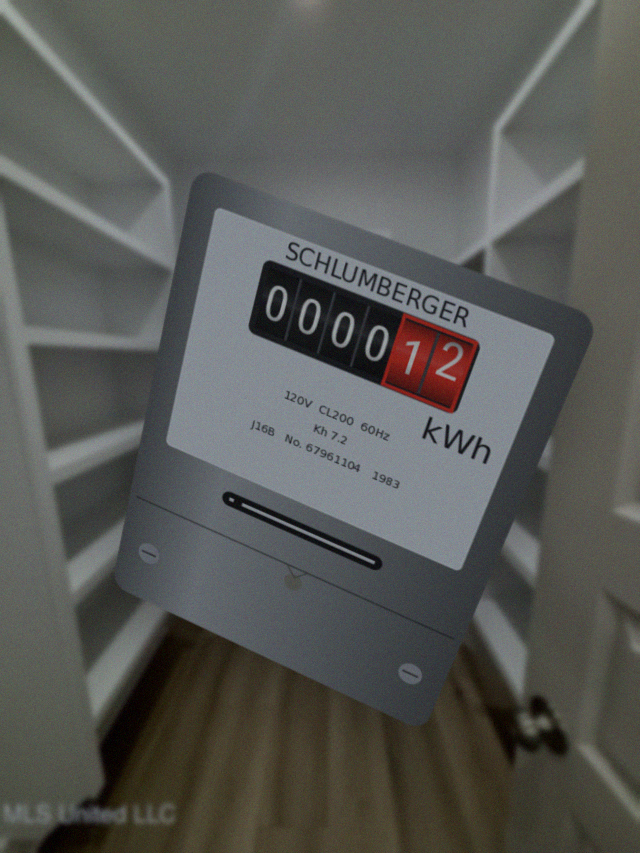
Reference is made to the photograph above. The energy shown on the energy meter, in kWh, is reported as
0.12 kWh
